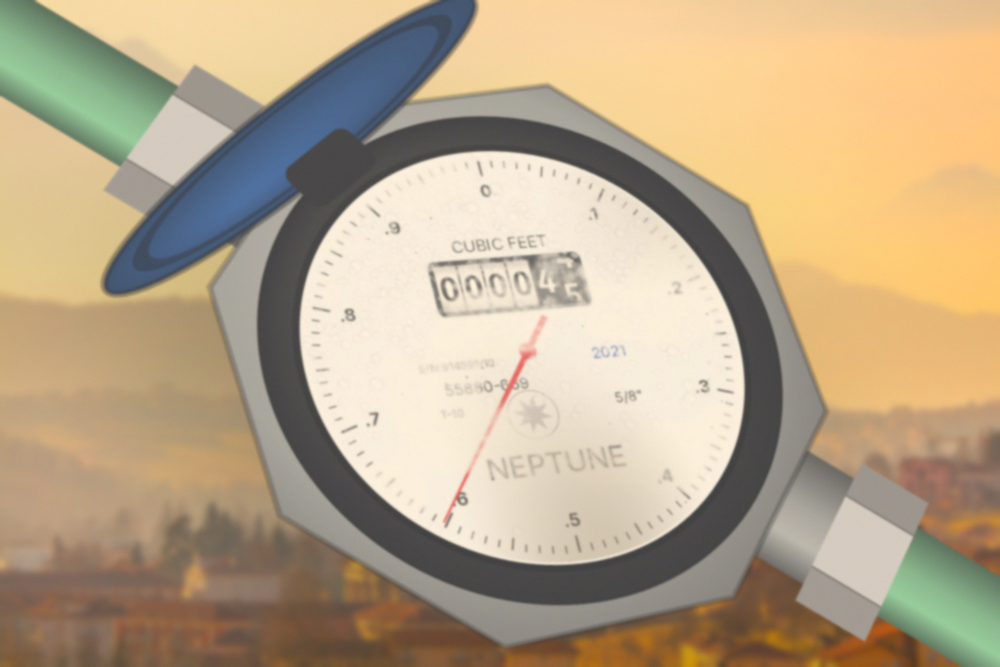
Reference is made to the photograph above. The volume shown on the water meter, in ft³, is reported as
44.60 ft³
